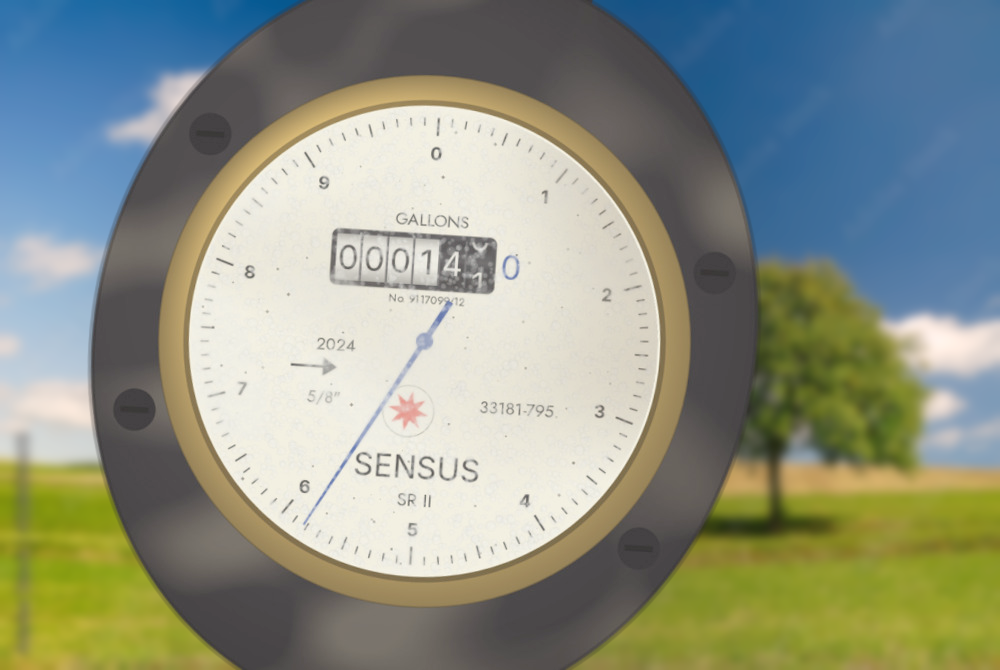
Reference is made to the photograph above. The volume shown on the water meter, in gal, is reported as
1405.8 gal
